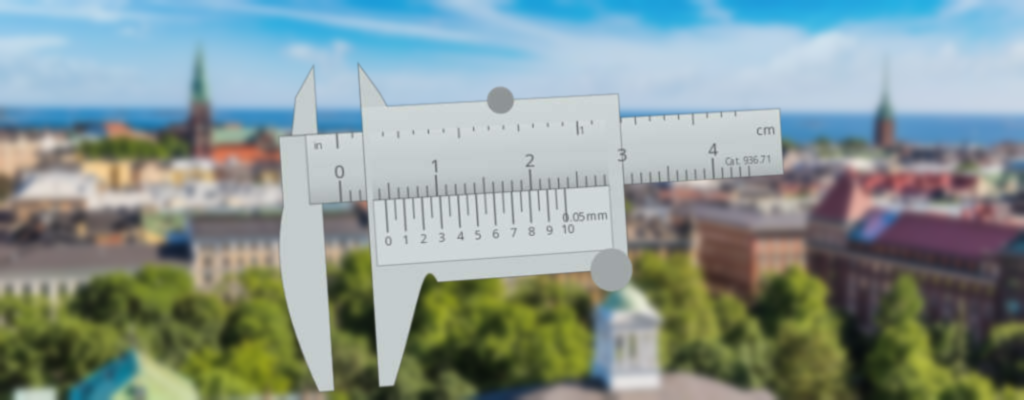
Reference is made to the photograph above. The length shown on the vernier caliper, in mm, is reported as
4.6 mm
